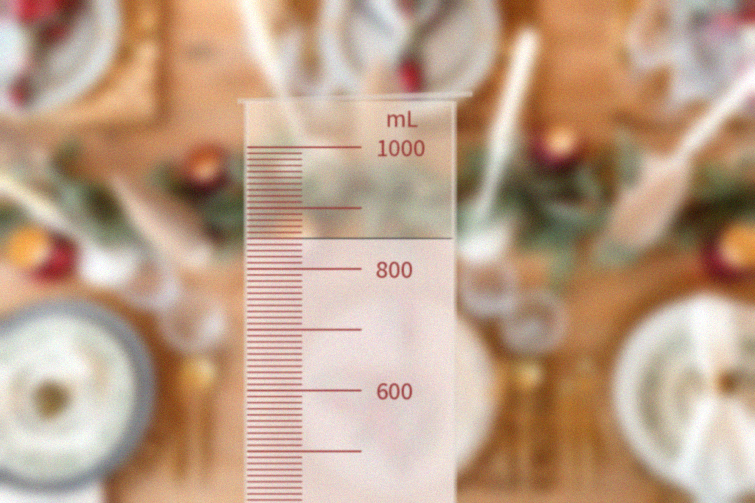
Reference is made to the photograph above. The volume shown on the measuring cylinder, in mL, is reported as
850 mL
